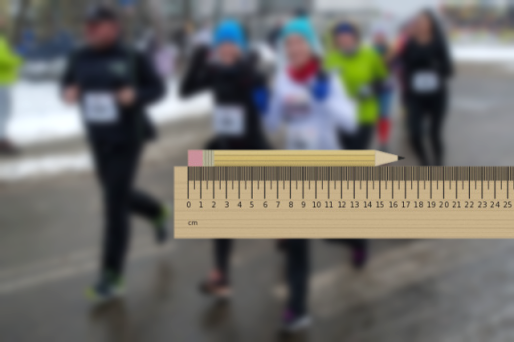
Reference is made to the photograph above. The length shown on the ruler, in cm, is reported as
17 cm
